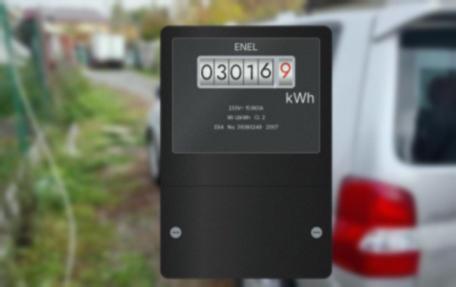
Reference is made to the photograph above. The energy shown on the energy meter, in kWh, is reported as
3016.9 kWh
